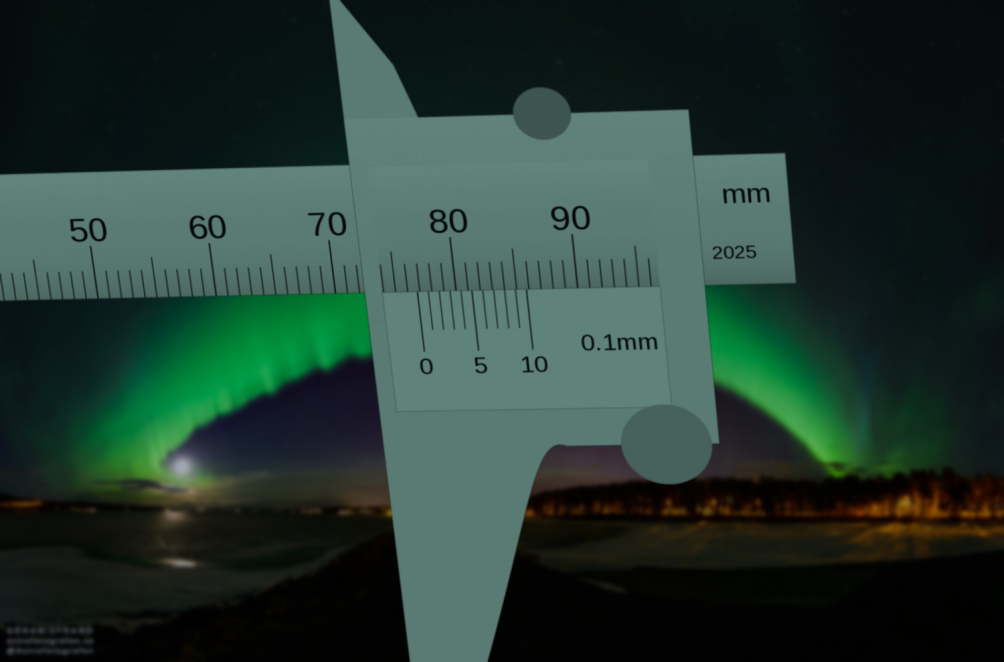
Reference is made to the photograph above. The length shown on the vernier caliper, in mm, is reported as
76.8 mm
